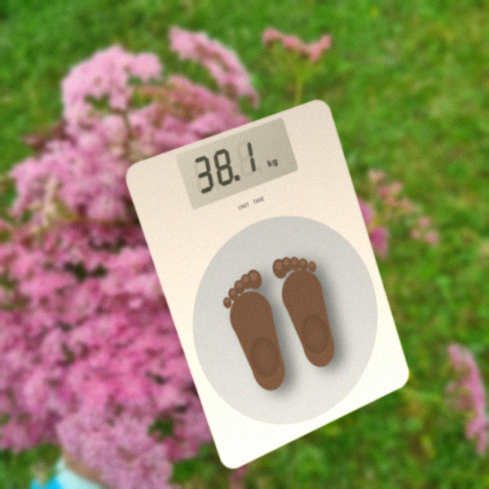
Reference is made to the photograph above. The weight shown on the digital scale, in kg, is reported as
38.1 kg
